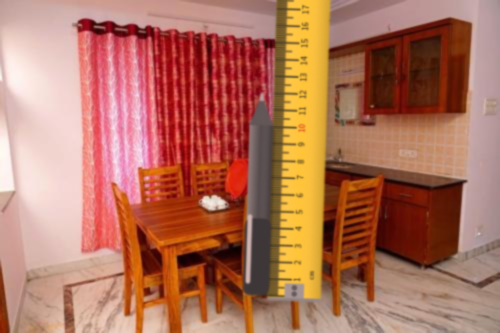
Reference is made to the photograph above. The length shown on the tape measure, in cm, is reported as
12 cm
